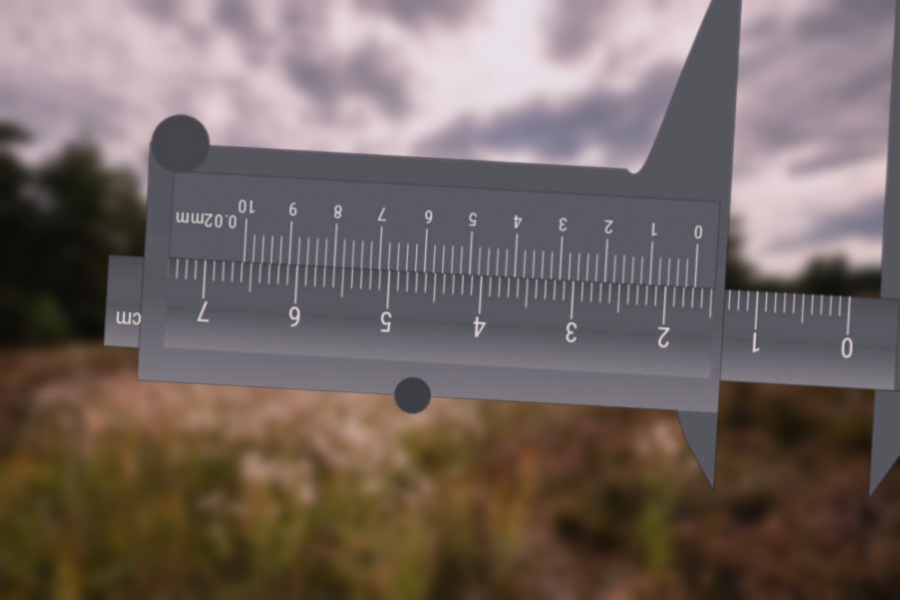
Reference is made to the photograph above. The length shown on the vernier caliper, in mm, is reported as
16.8 mm
